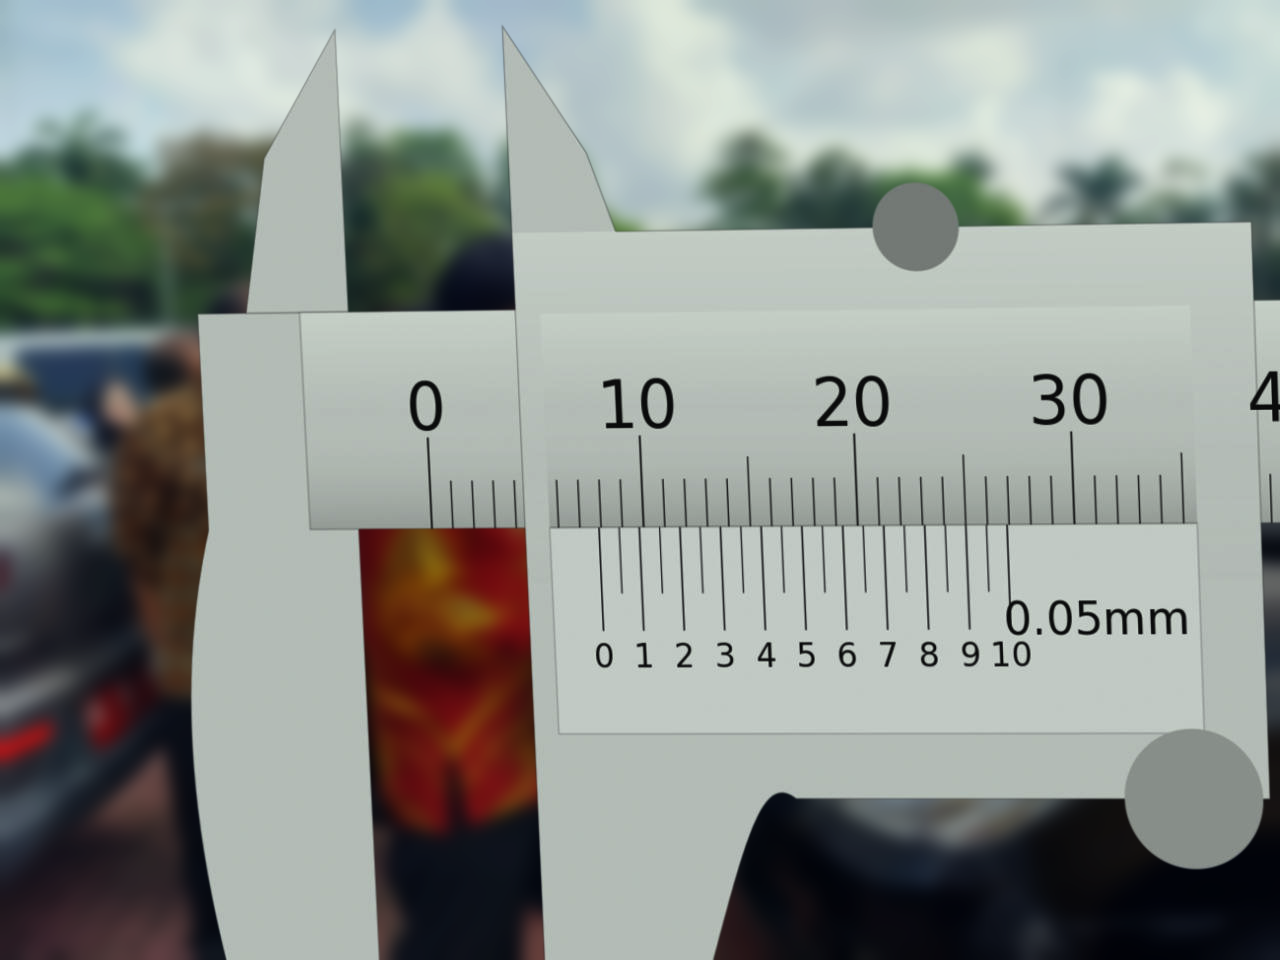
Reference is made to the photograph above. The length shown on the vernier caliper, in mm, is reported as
7.9 mm
